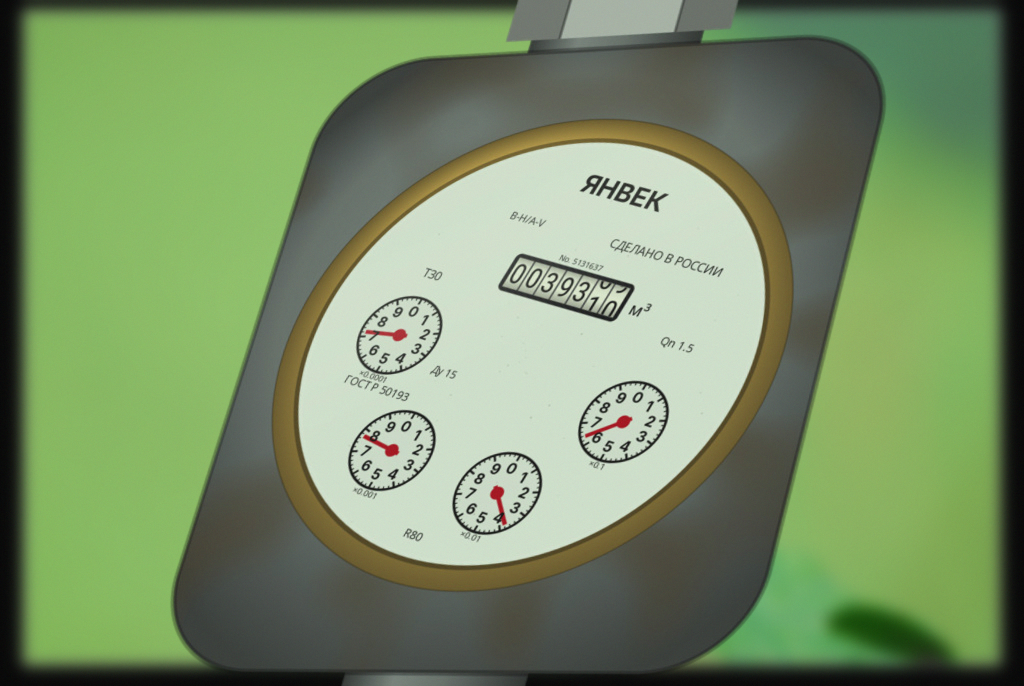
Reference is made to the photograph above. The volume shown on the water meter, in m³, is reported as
39309.6377 m³
